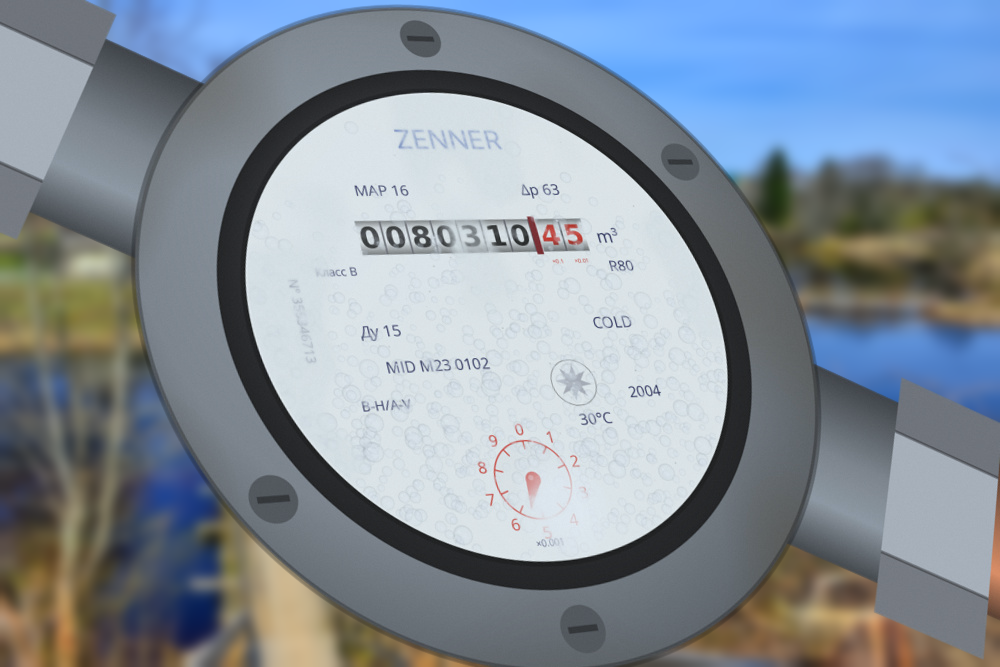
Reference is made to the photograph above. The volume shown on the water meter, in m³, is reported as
80310.455 m³
